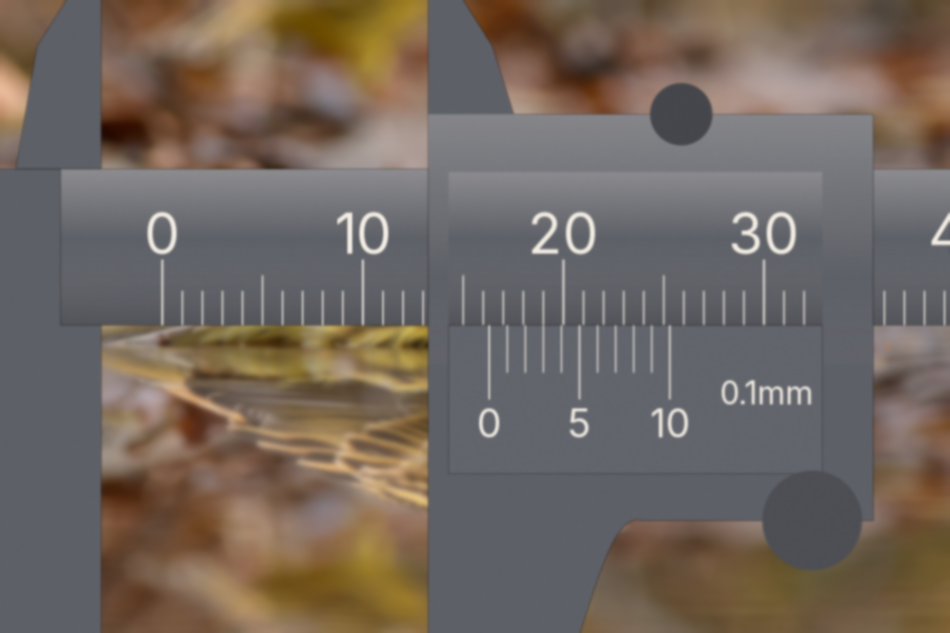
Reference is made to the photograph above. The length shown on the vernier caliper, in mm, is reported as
16.3 mm
